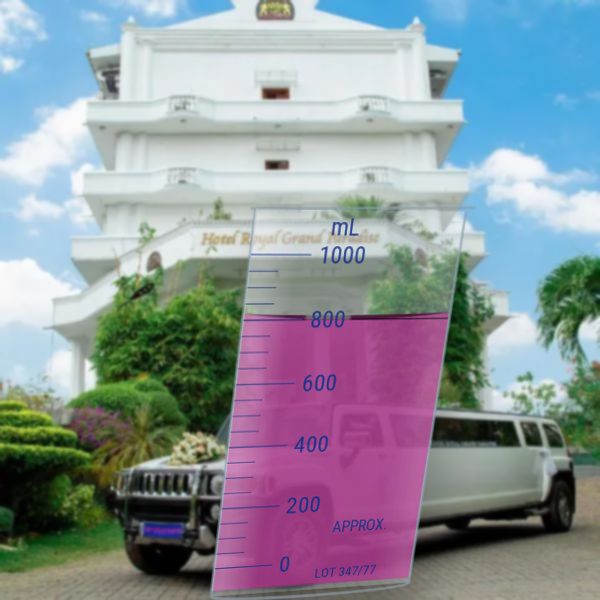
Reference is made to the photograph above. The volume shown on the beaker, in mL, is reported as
800 mL
